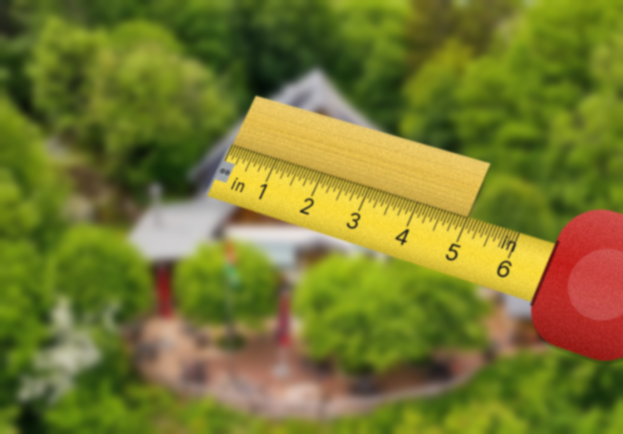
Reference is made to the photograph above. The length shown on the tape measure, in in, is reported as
5 in
